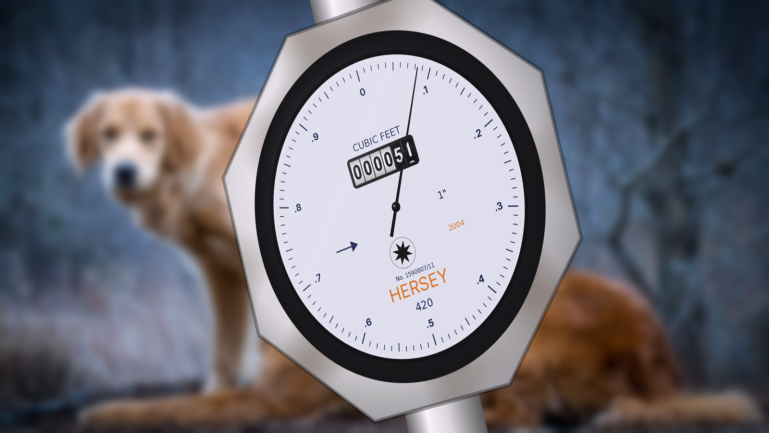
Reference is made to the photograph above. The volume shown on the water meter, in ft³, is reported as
51.08 ft³
